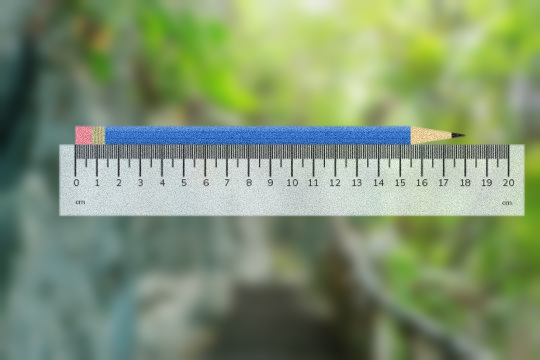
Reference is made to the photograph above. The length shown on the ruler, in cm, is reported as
18 cm
